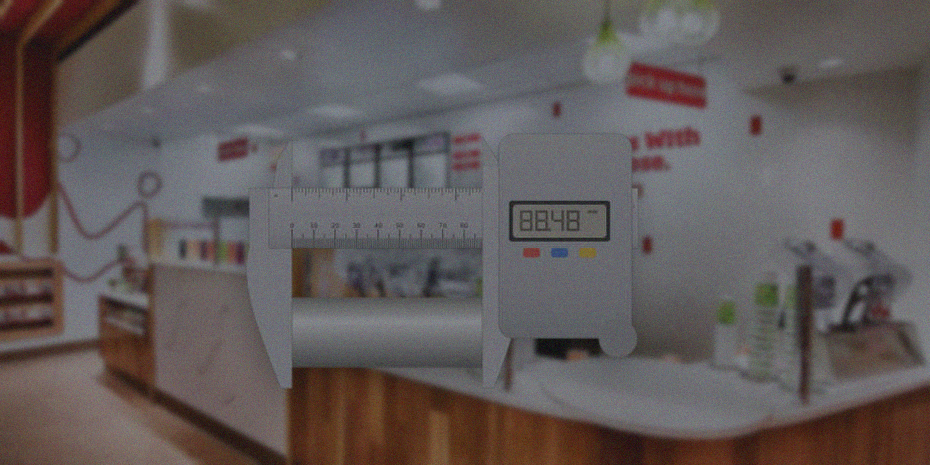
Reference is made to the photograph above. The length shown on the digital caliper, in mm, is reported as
88.48 mm
